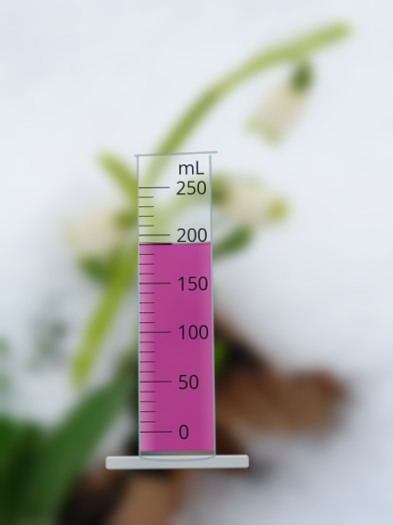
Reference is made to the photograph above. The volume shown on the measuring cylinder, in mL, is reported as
190 mL
